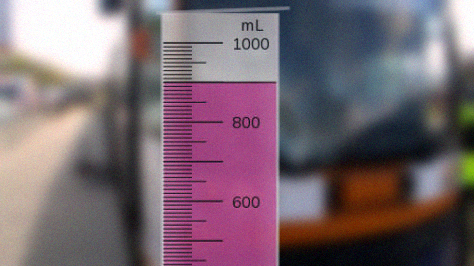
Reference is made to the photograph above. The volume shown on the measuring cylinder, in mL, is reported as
900 mL
